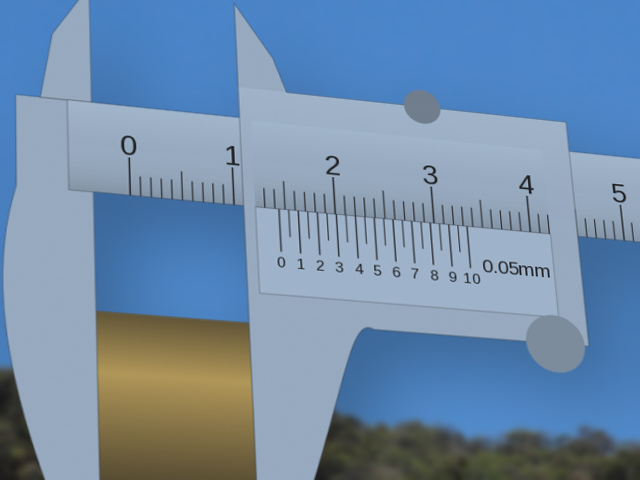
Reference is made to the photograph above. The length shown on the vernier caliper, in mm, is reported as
14.4 mm
